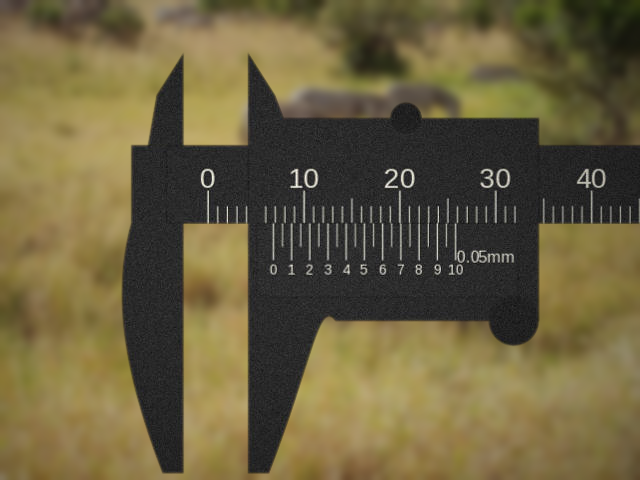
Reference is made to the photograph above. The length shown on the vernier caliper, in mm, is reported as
6.8 mm
